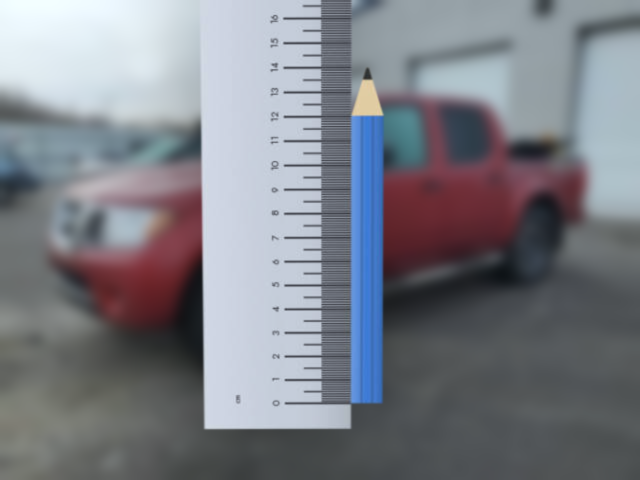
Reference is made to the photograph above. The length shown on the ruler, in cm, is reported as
14 cm
